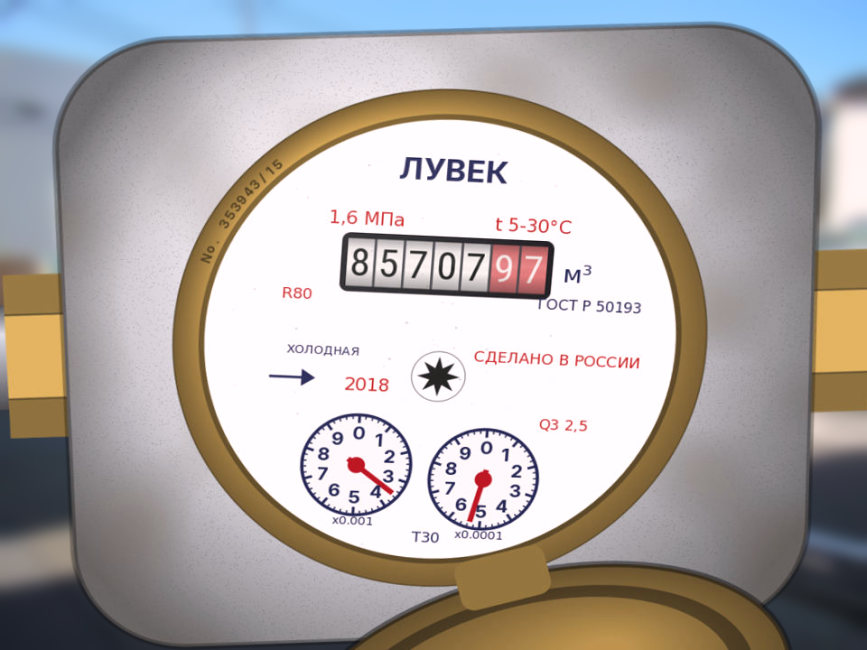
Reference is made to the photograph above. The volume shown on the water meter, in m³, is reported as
85707.9735 m³
